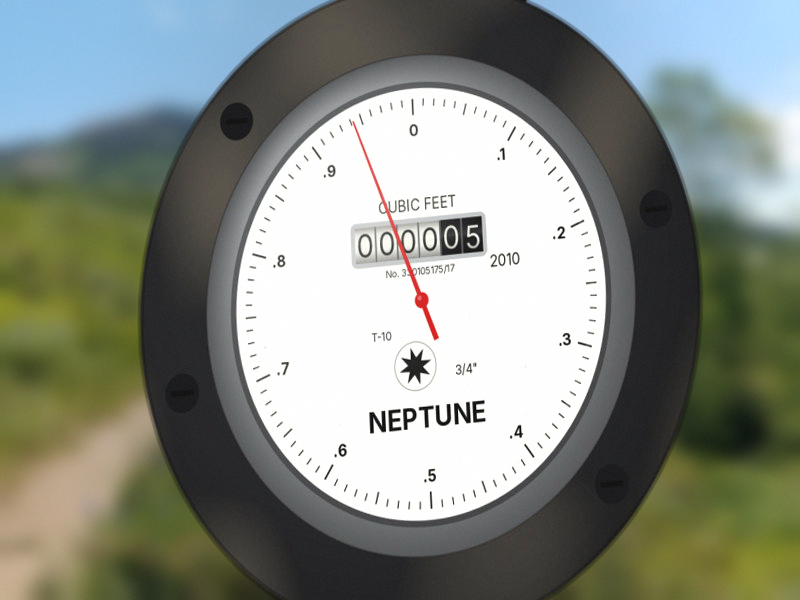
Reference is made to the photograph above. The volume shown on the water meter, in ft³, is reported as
4.94 ft³
